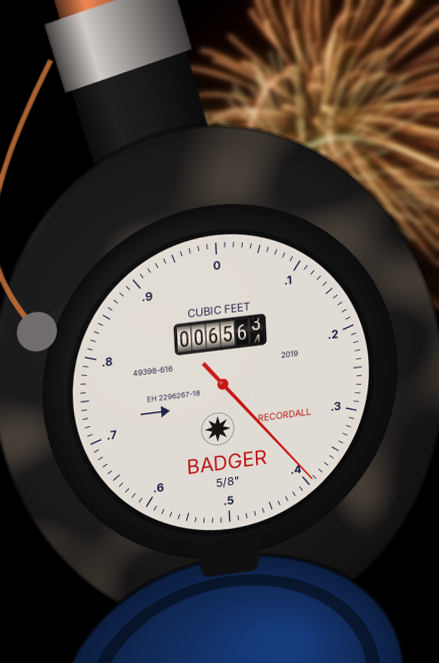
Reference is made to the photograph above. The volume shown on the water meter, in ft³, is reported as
6563.39 ft³
